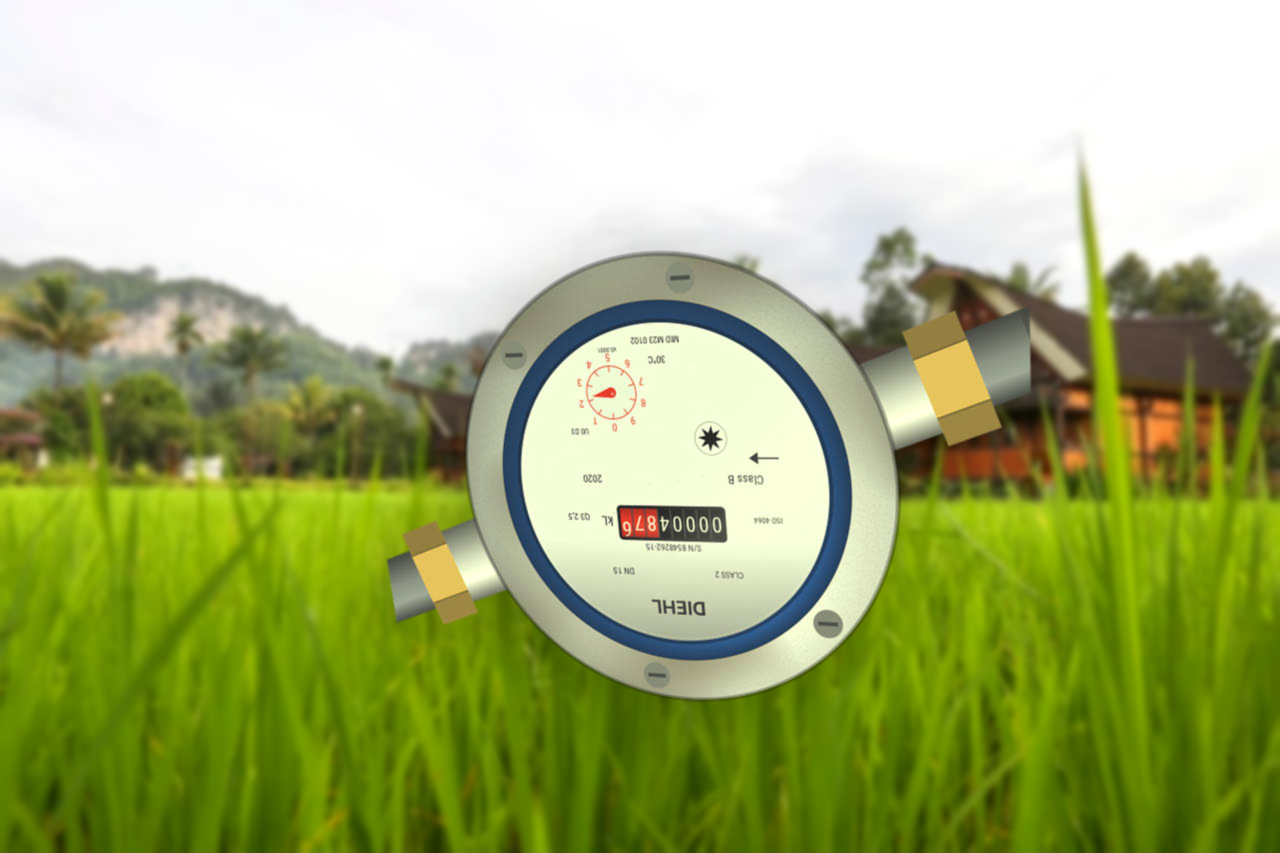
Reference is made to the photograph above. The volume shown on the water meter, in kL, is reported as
4.8762 kL
